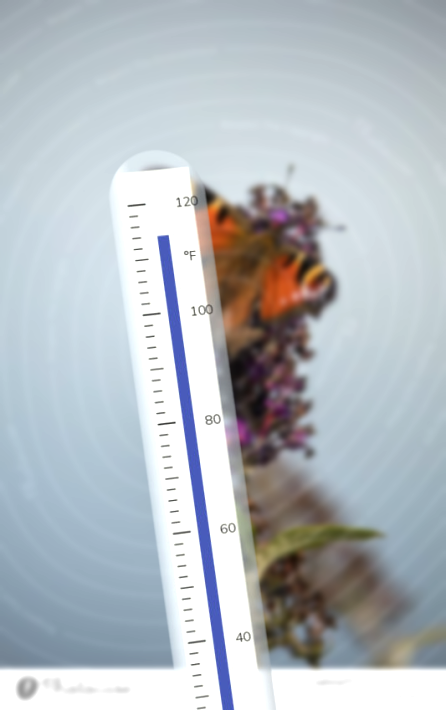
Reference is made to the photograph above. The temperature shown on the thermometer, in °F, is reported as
114 °F
